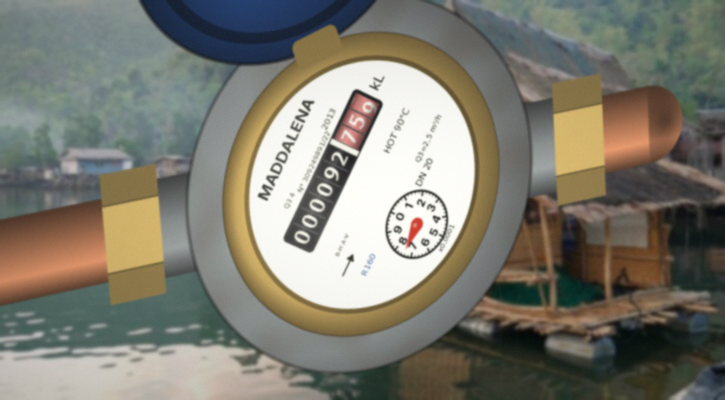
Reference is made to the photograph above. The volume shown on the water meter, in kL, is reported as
92.7587 kL
